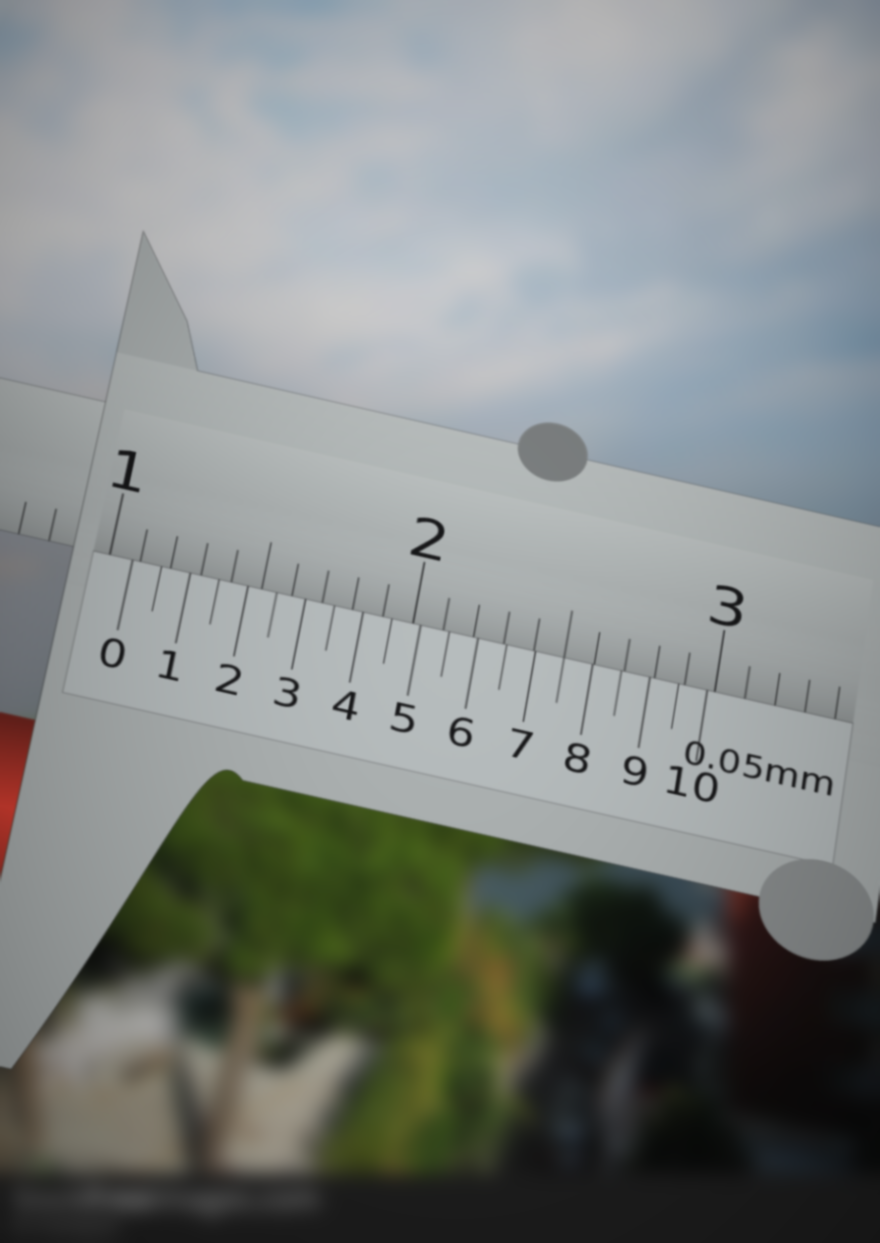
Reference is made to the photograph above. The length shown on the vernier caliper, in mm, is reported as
10.75 mm
